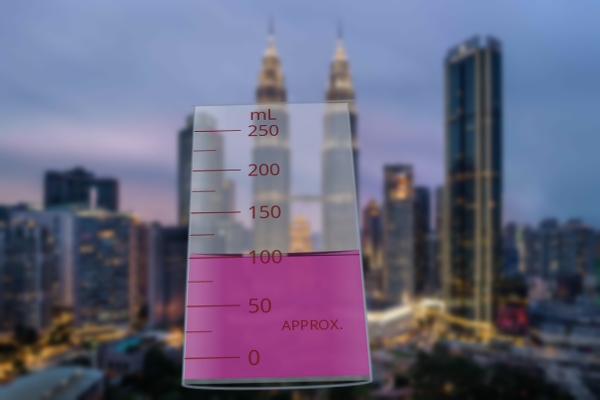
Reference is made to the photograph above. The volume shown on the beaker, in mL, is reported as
100 mL
